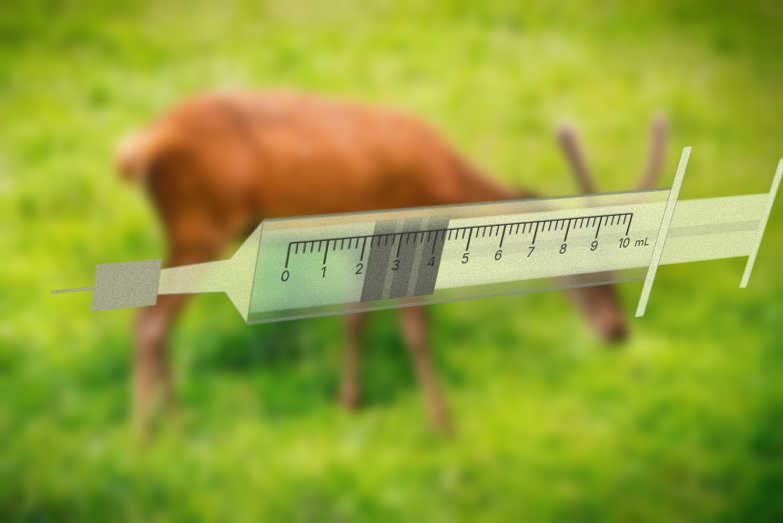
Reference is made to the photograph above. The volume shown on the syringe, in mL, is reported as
2.2 mL
